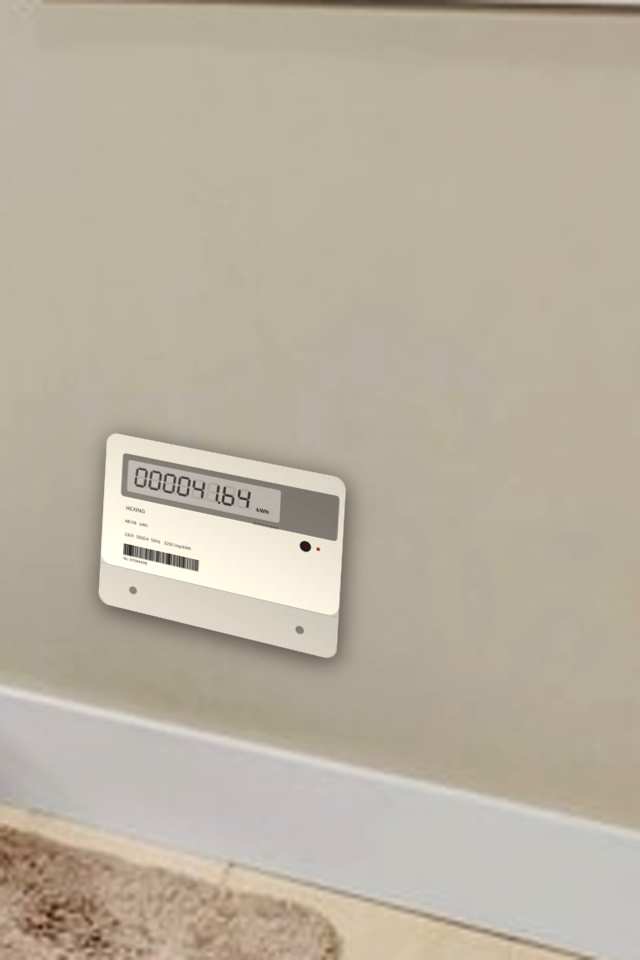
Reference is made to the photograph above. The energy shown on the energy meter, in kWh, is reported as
41.64 kWh
